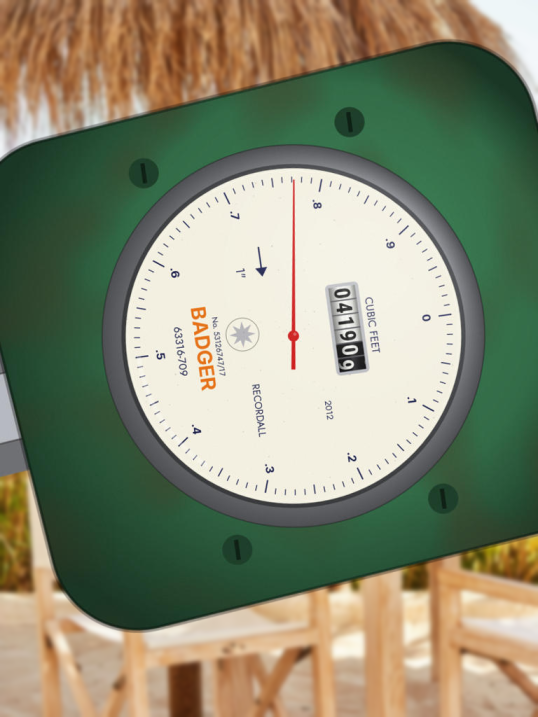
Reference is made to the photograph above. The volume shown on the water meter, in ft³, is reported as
41908.77 ft³
